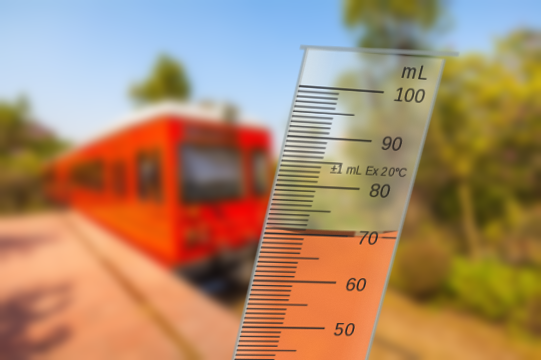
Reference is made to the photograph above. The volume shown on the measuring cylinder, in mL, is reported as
70 mL
